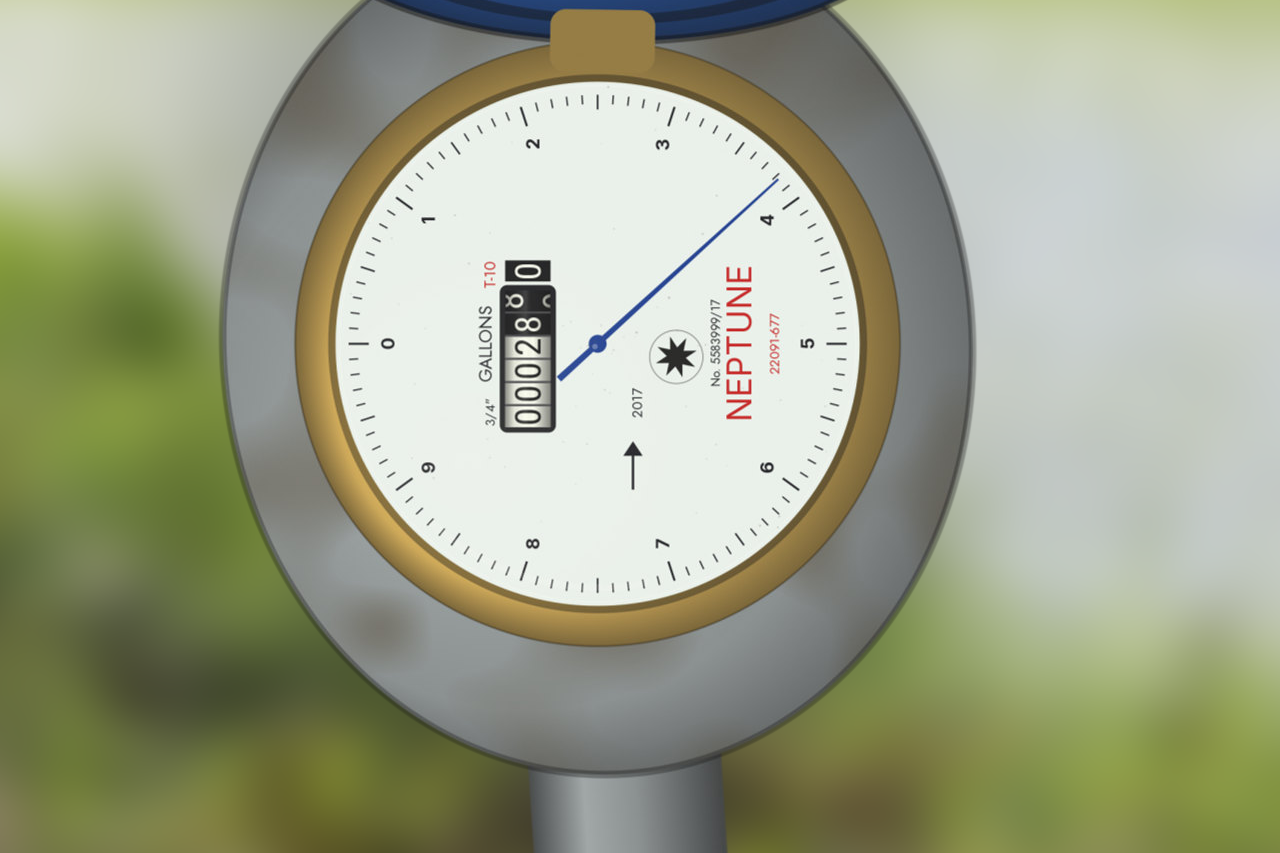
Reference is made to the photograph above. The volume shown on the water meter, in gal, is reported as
2883.8 gal
